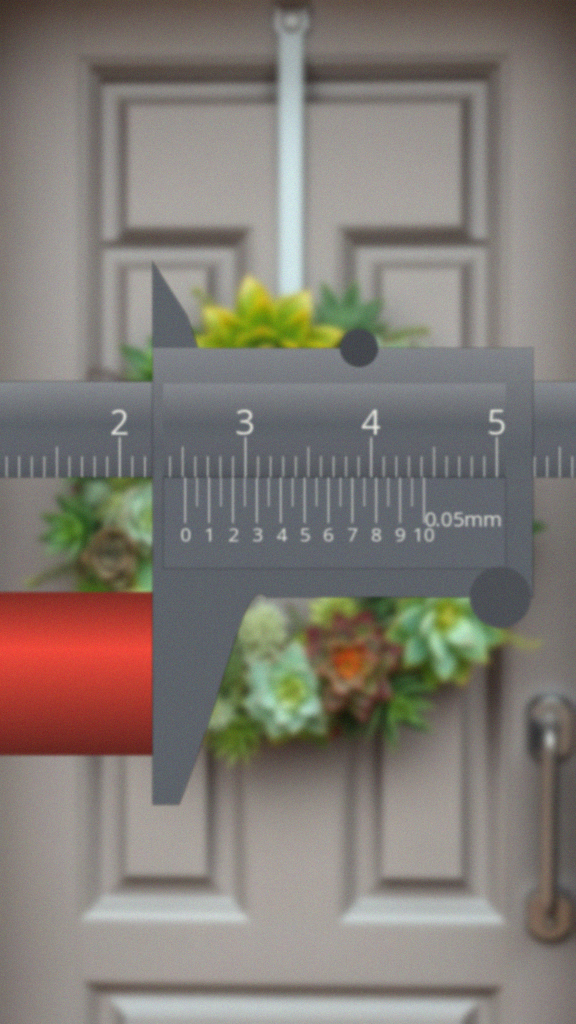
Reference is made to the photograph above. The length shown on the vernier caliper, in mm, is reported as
25.2 mm
